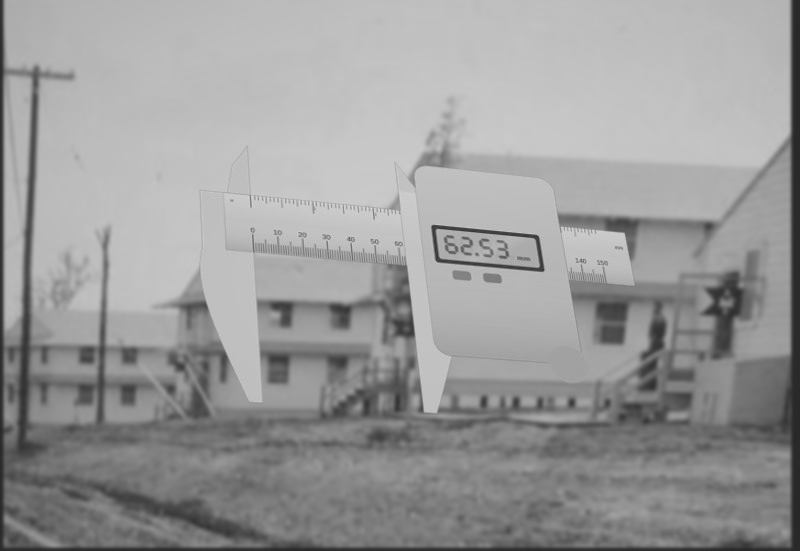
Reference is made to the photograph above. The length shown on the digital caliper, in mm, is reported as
62.53 mm
